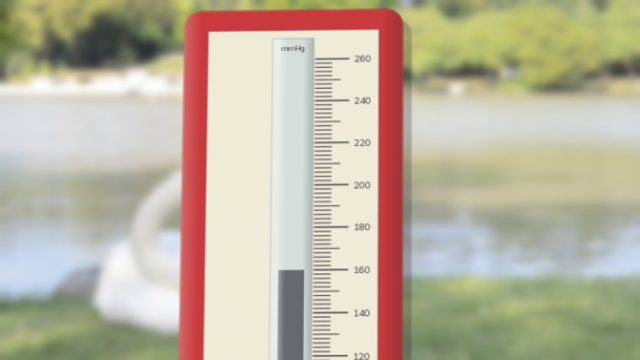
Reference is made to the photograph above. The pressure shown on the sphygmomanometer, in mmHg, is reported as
160 mmHg
